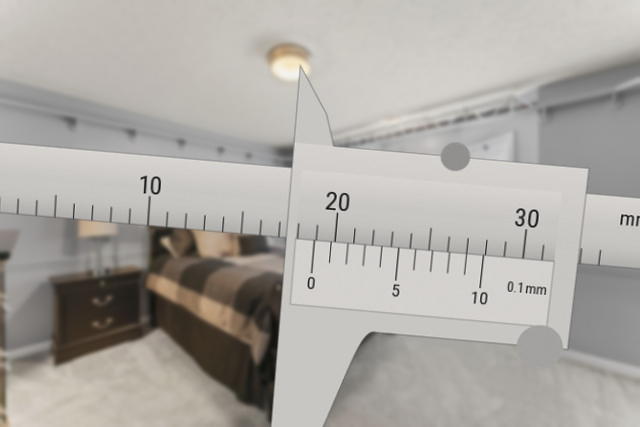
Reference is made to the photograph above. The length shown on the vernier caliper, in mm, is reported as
18.9 mm
